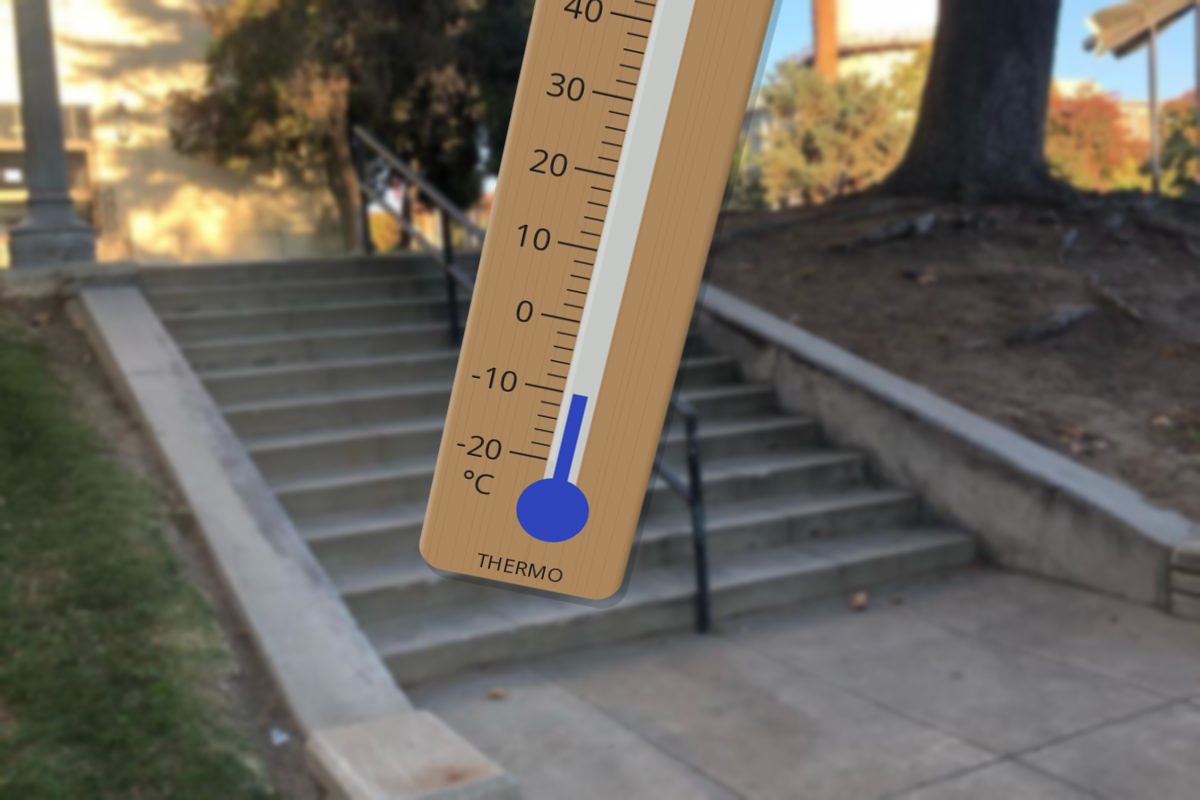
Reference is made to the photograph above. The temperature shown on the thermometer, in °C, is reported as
-10 °C
